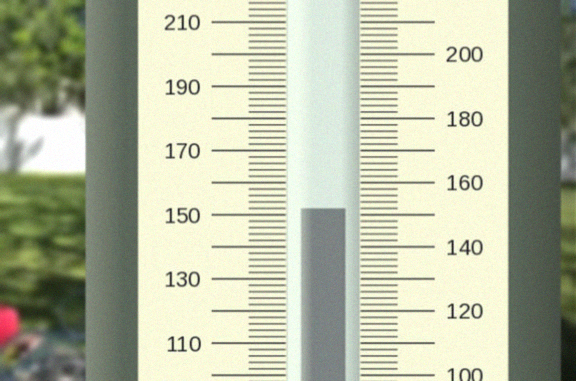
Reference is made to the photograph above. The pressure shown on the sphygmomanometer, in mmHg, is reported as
152 mmHg
